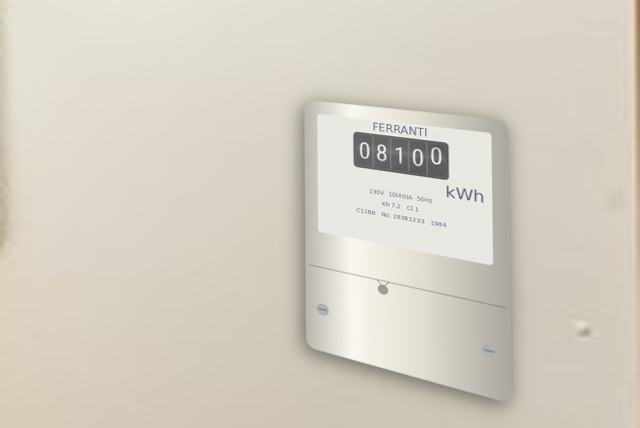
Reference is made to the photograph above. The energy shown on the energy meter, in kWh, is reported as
8100 kWh
